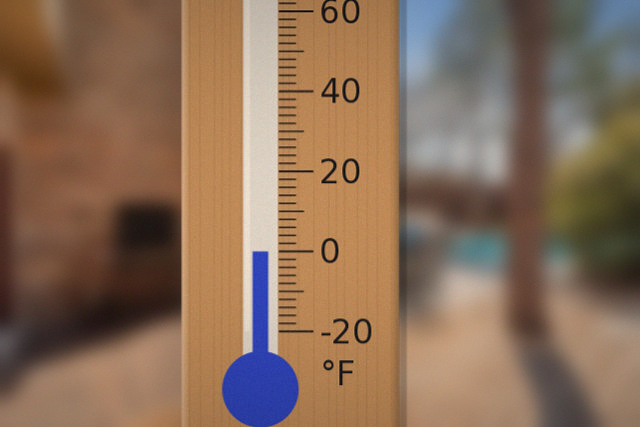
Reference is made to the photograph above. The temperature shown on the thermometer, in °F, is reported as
0 °F
